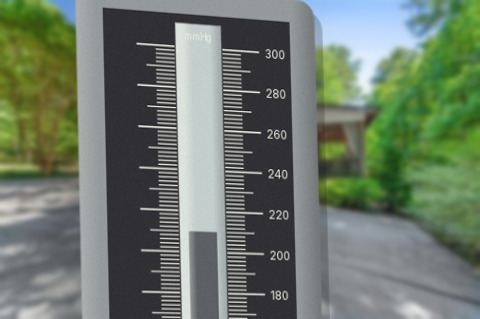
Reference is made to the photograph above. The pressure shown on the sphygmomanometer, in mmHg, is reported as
210 mmHg
